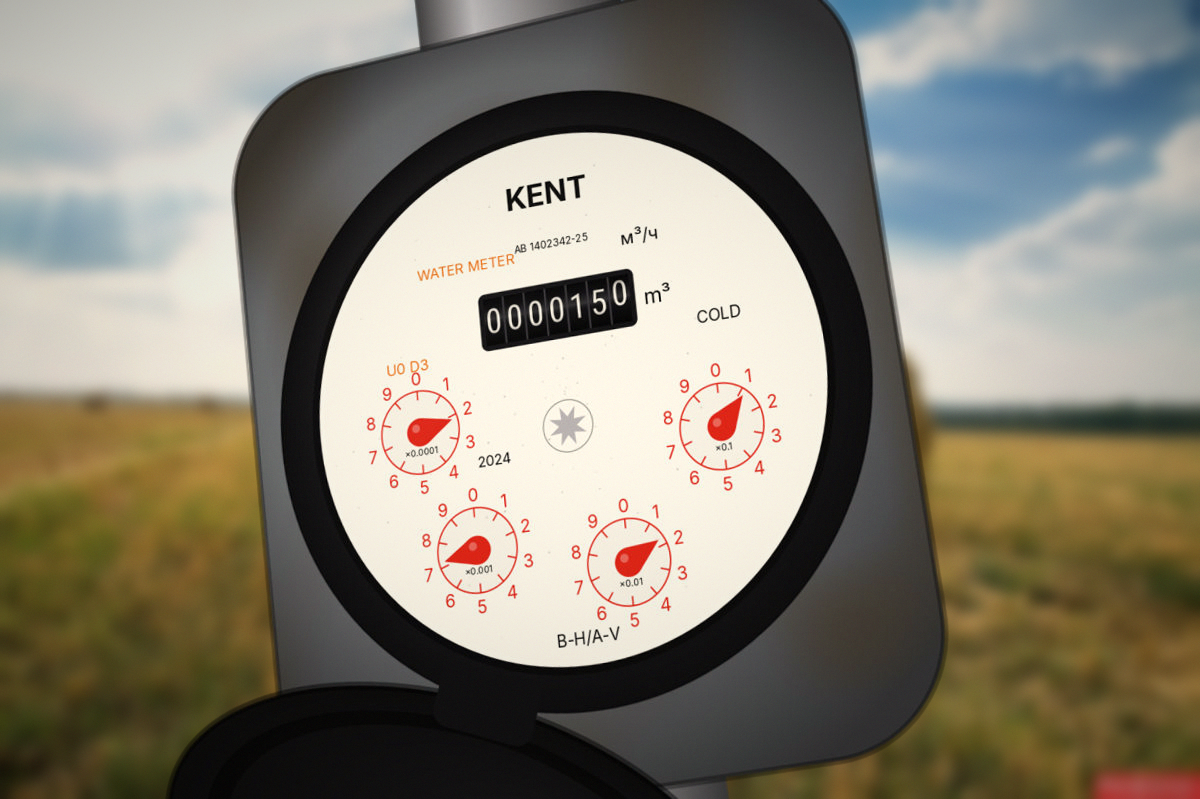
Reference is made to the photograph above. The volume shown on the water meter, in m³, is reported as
150.1172 m³
